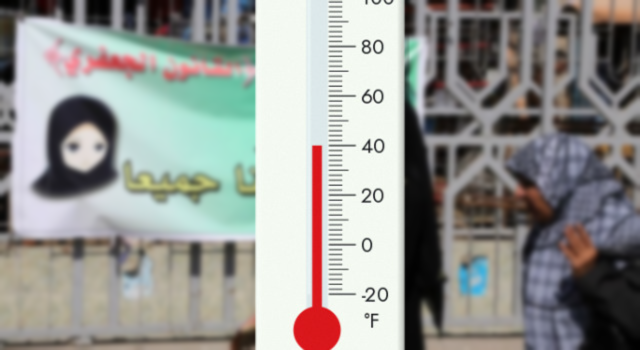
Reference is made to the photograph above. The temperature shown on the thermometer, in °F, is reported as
40 °F
